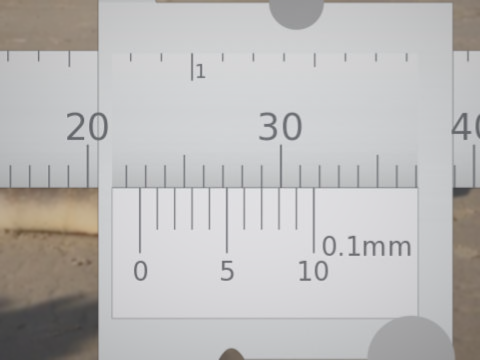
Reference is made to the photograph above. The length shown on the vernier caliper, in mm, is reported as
22.7 mm
